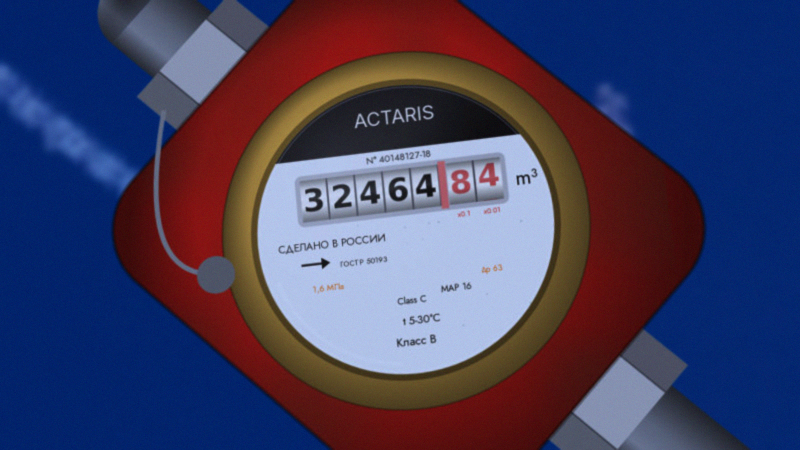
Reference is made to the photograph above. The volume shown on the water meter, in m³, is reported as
32464.84 m³
